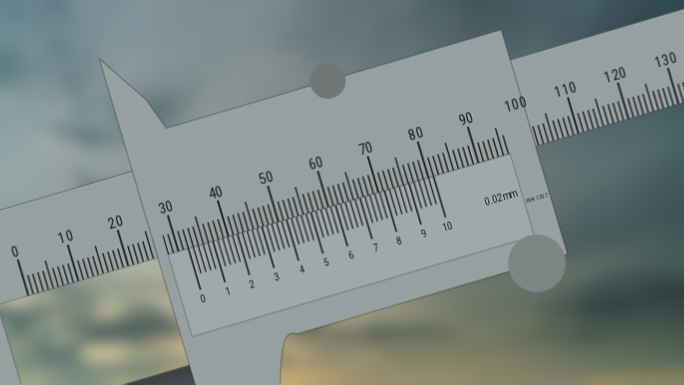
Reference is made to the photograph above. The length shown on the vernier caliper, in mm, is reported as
32.0 mm
